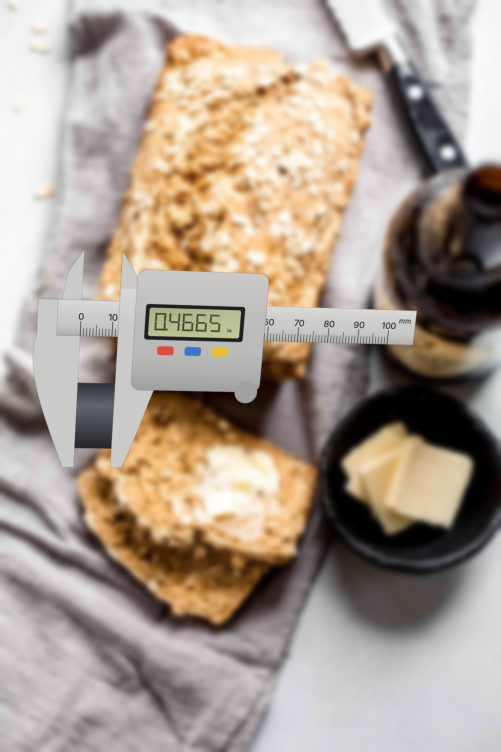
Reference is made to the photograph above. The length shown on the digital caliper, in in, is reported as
0.4665 in
